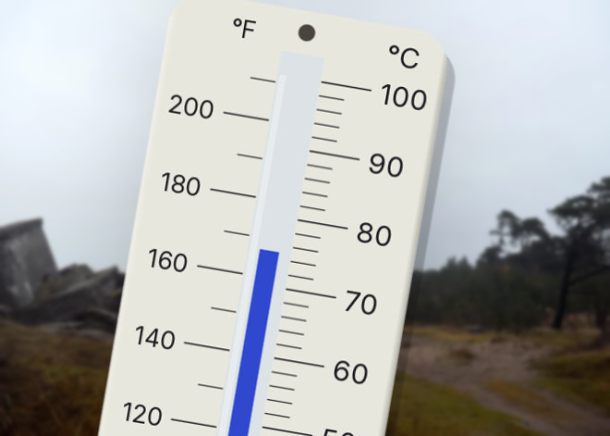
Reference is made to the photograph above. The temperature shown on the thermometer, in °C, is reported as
75 °C
